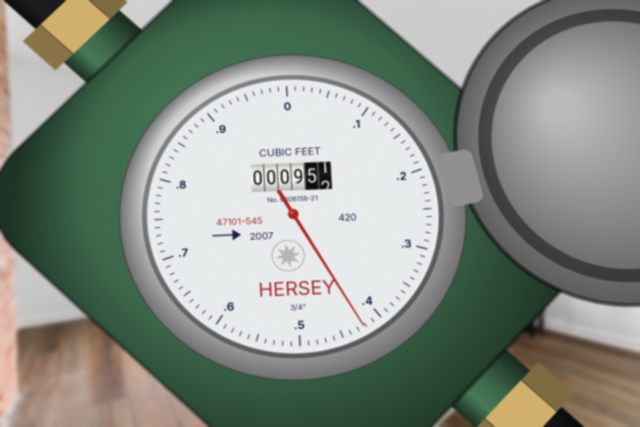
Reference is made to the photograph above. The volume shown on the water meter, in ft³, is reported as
951.42 ft³
